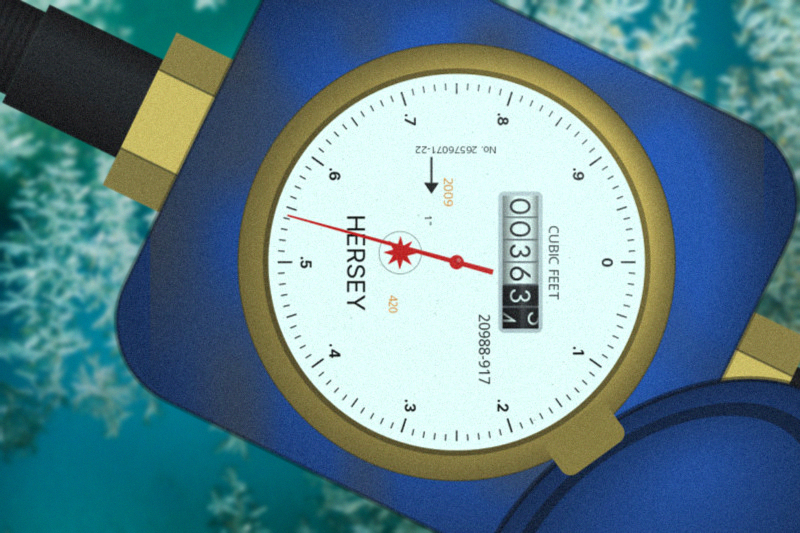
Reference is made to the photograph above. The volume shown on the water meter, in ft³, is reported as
3633.54 ft³
